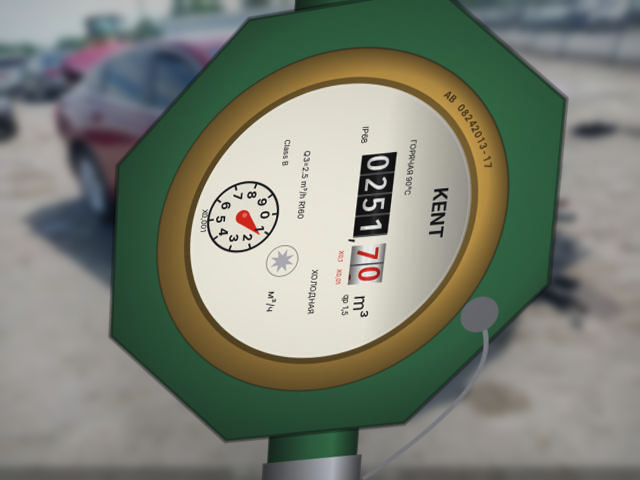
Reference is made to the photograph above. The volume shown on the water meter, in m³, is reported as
251.701 m³
